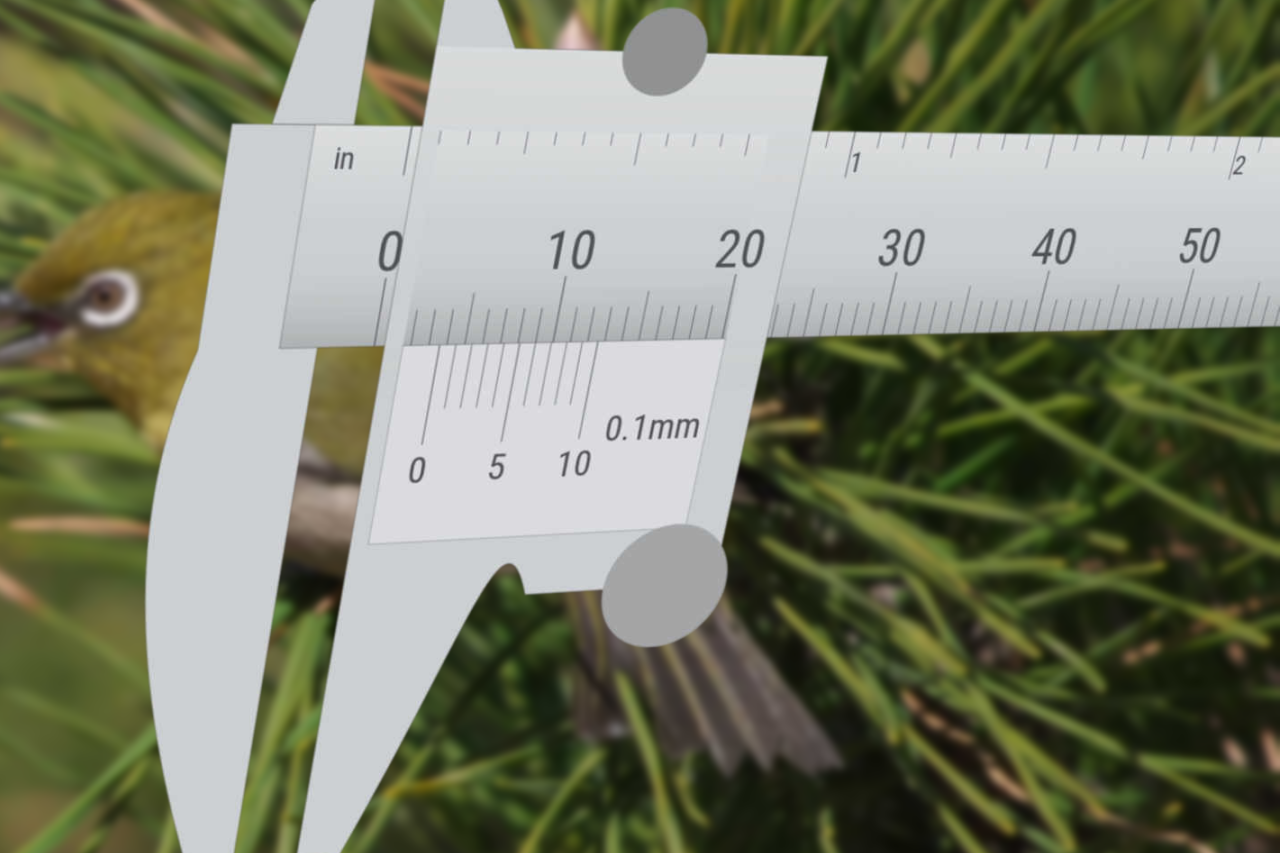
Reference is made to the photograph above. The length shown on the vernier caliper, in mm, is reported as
3.6 mm
